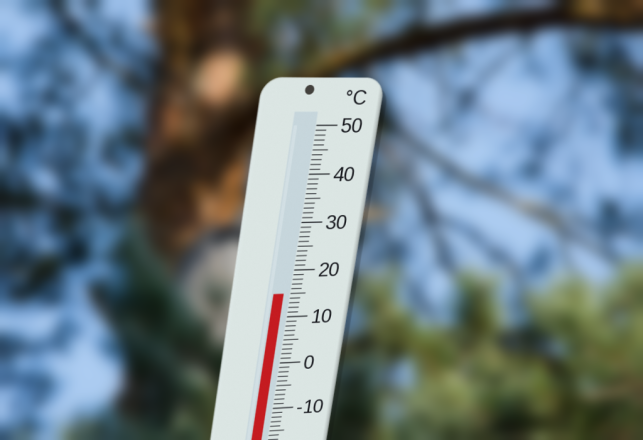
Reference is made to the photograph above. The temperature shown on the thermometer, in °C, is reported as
15 °C
